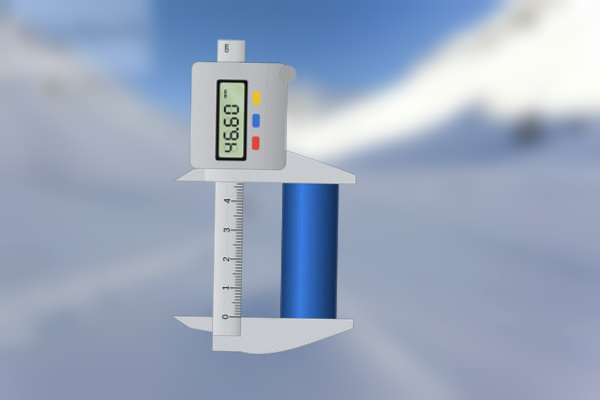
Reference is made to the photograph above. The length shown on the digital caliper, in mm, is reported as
46.60 mm
